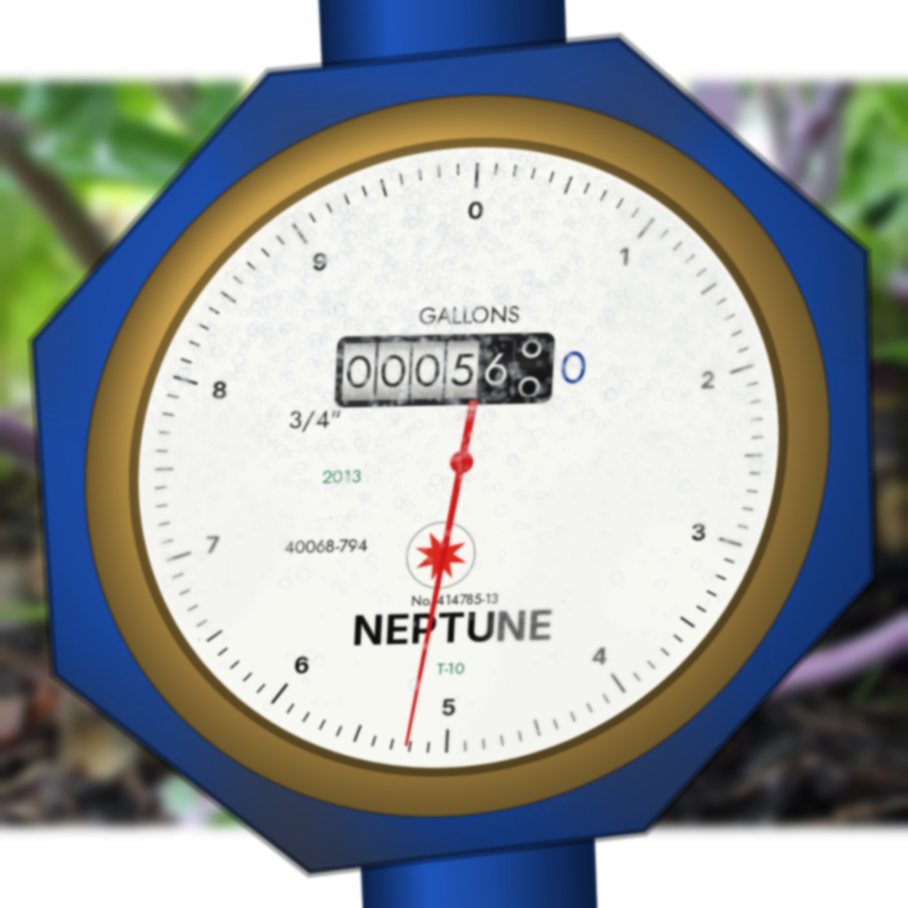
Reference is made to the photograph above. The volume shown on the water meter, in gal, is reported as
5685.2 gal
